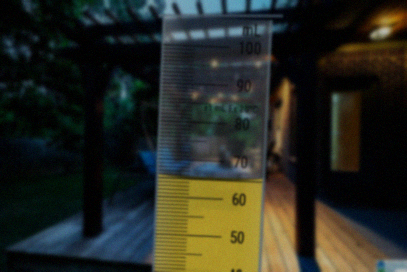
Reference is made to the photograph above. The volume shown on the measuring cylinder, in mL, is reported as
65 mL
